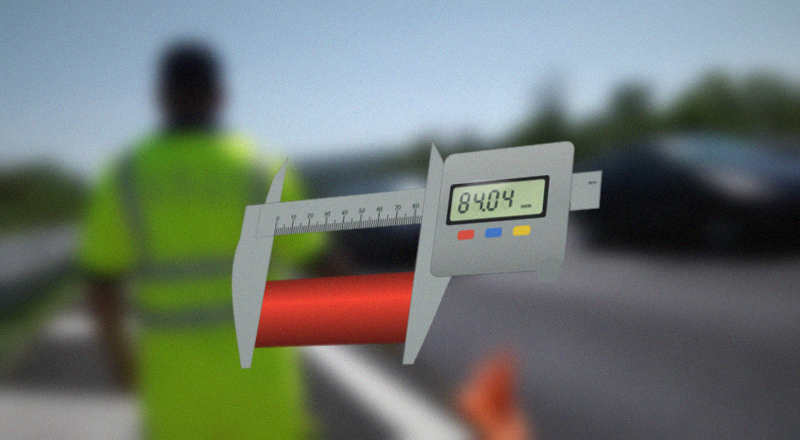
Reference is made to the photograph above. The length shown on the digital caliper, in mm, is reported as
84.04 mm
